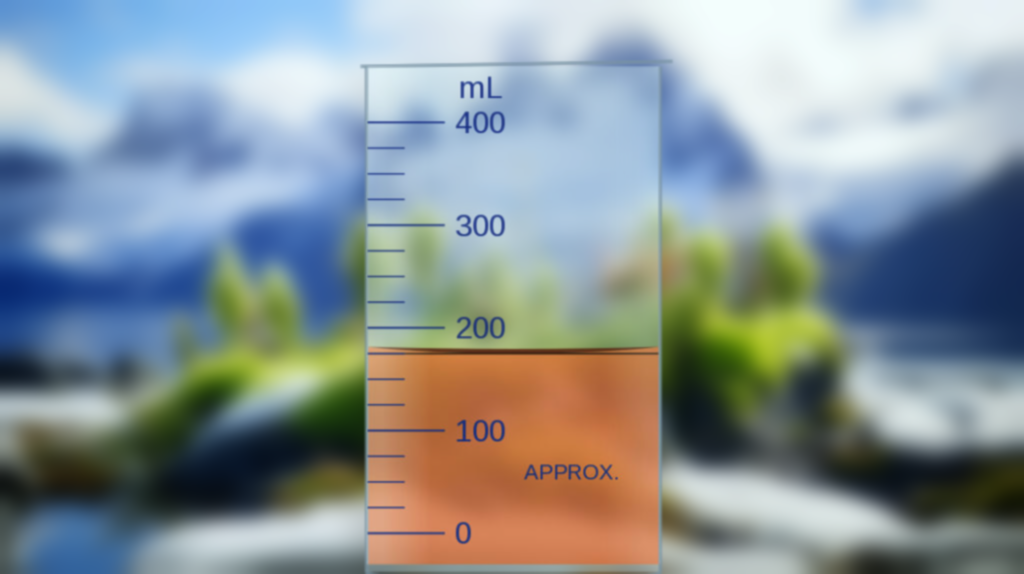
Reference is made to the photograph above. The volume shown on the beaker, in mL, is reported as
175 mL
